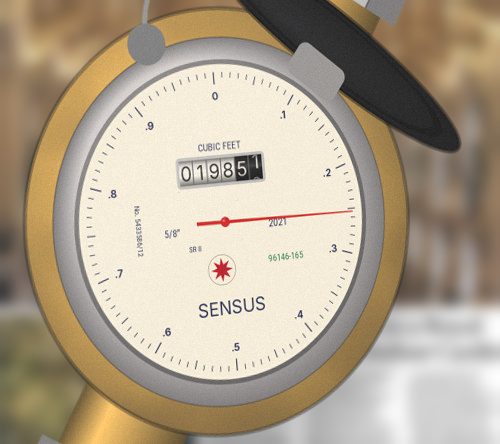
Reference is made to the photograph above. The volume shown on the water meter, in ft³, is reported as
19851.25 ft³
